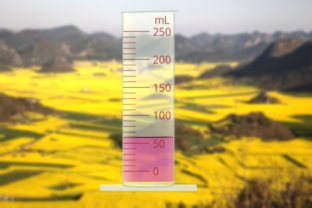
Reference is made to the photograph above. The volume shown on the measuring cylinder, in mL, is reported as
60 mL
